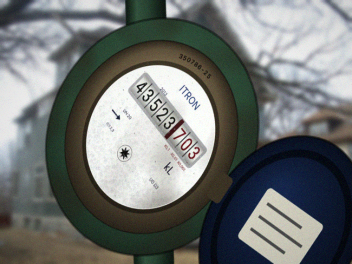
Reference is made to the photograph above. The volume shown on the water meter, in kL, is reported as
43523.703 kL
